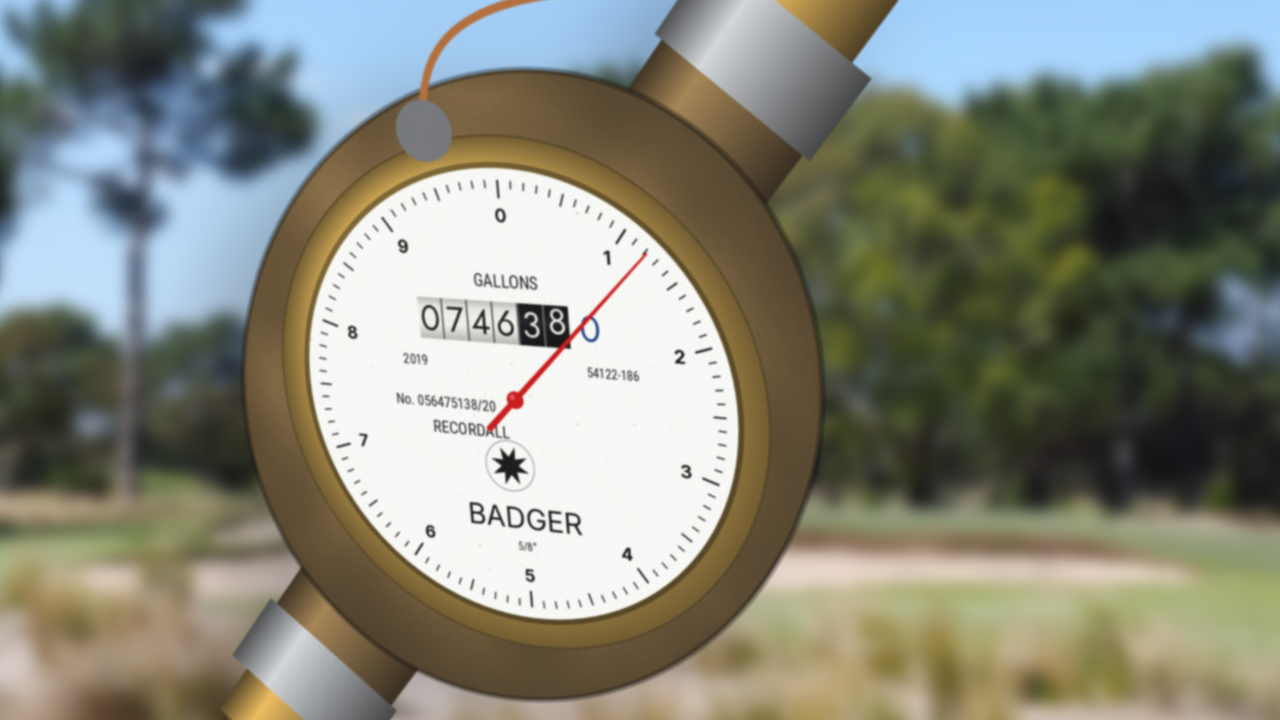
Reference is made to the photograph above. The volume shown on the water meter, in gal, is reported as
746381.2 gal
